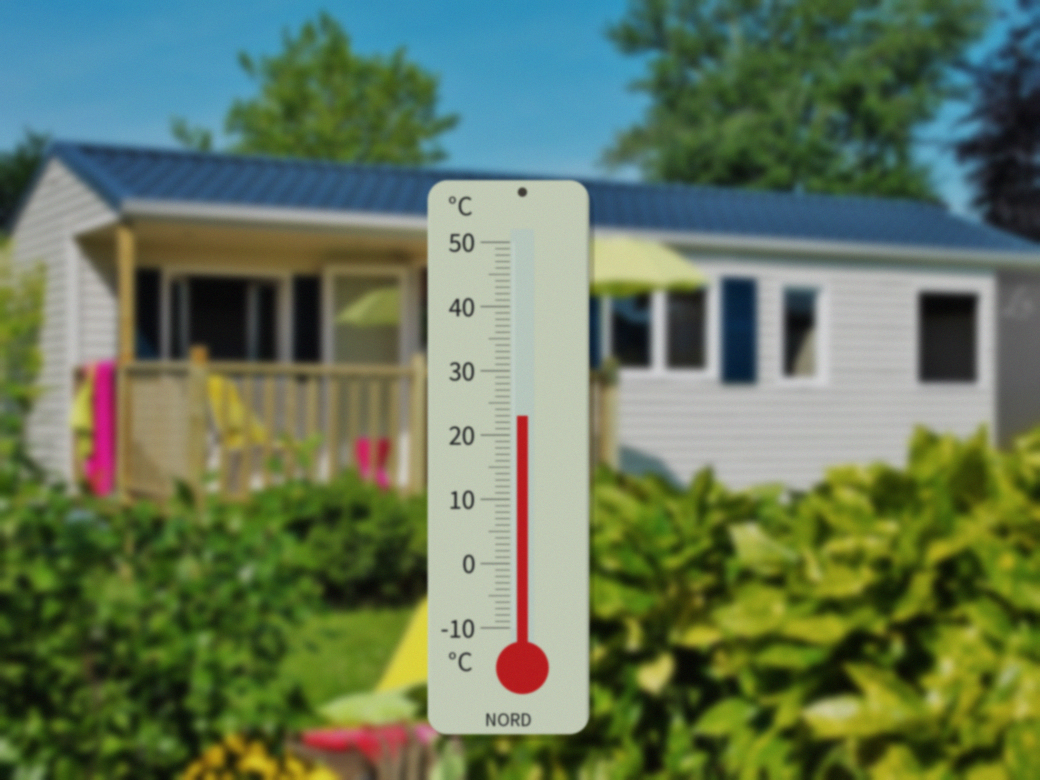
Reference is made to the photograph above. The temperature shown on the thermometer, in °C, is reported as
23 °C
